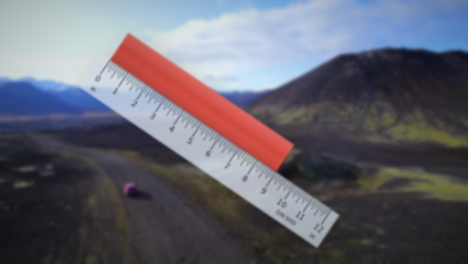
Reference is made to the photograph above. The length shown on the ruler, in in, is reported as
9 in
